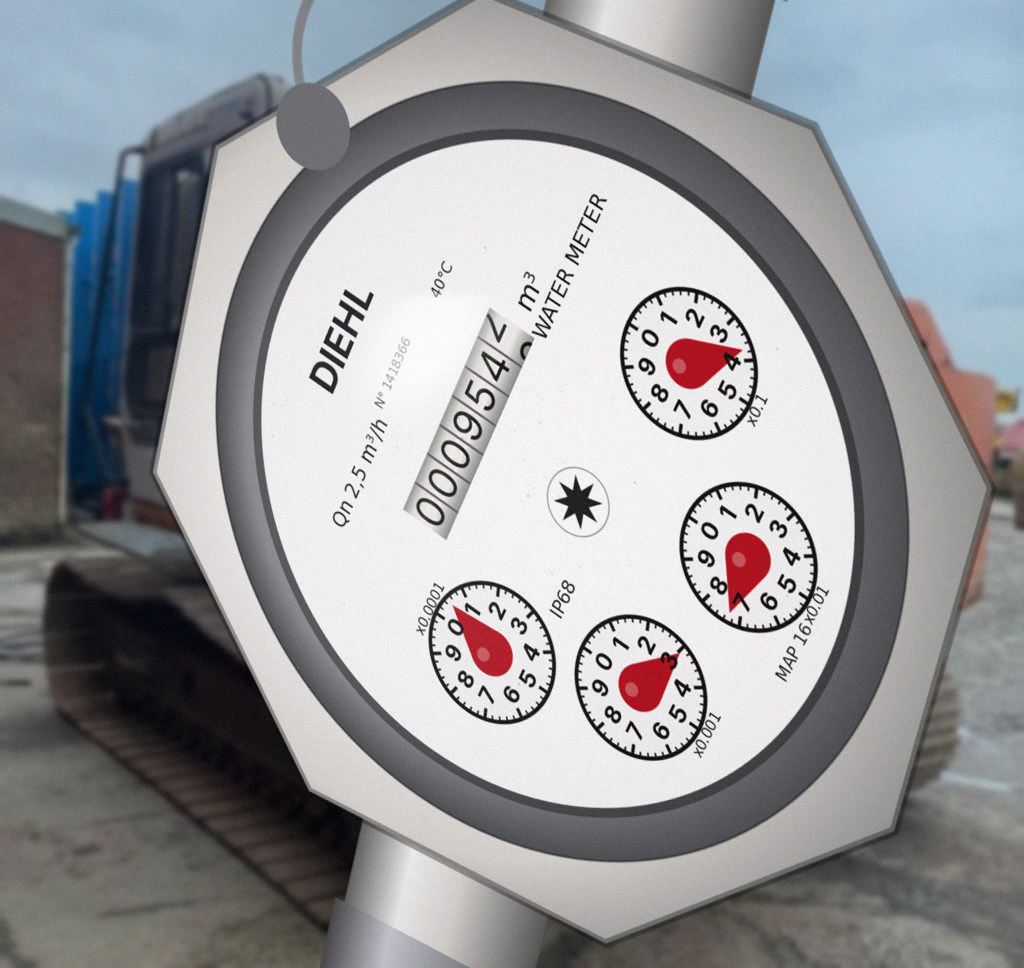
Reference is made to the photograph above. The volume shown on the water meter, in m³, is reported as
9542.3730 m³
